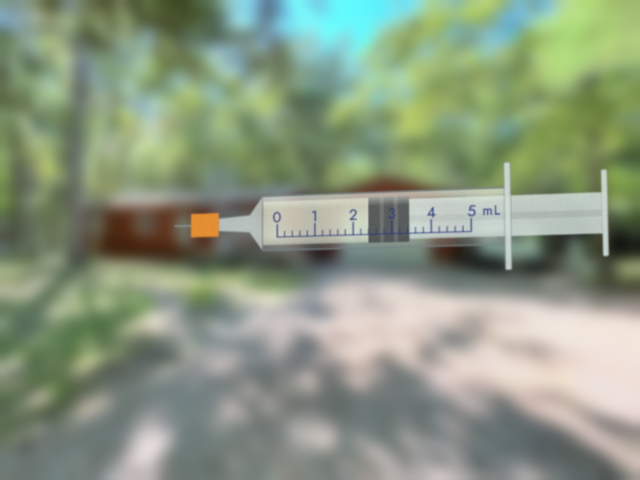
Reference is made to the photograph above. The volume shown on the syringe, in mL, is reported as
2.4 mL
